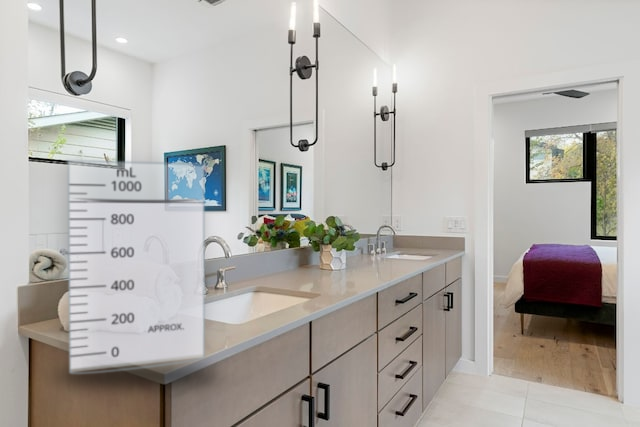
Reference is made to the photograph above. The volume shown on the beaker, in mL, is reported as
900 mL
